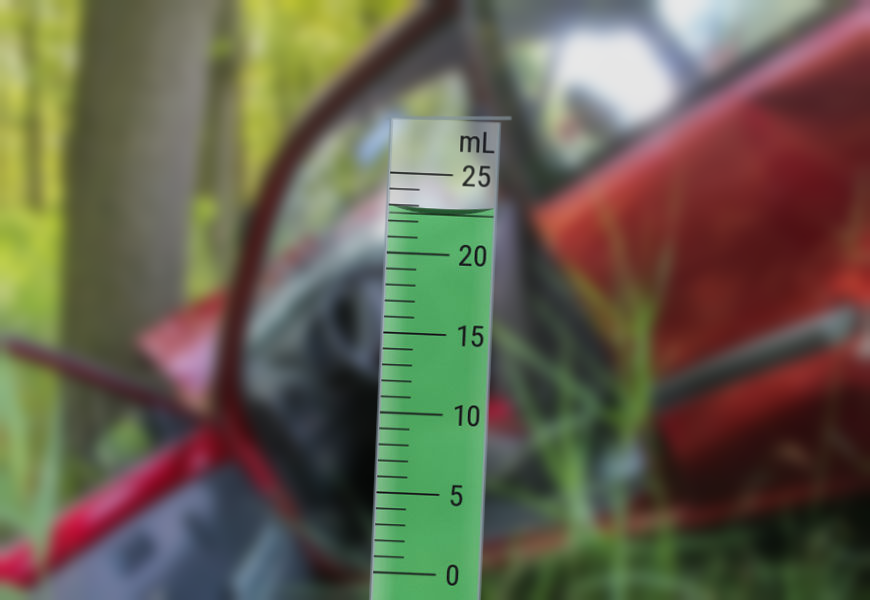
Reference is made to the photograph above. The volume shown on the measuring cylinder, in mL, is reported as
22.5 mL
